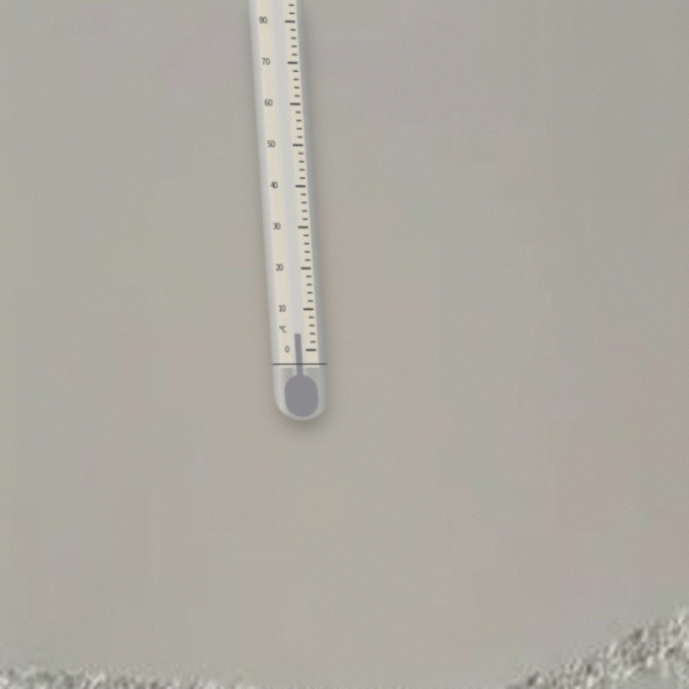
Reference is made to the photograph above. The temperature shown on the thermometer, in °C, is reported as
4 °C
